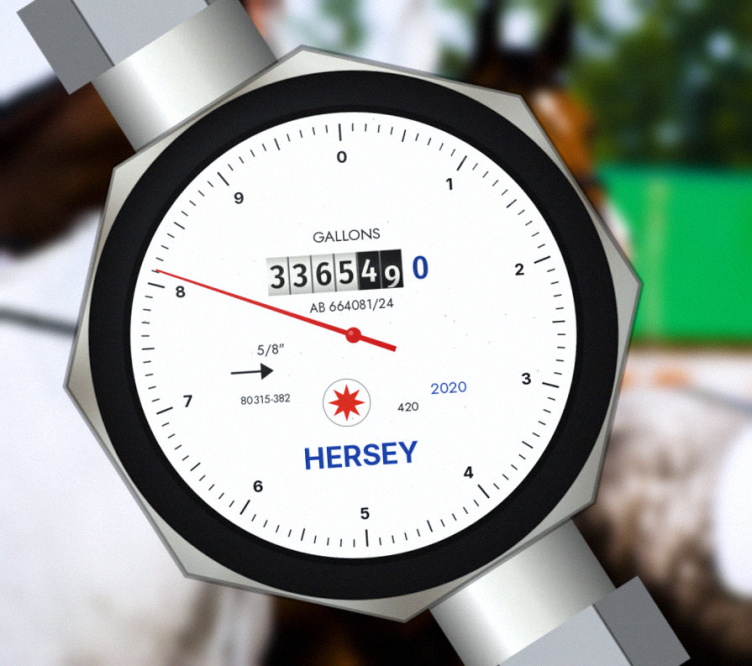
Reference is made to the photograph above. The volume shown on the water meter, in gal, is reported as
3365488.1 gal
